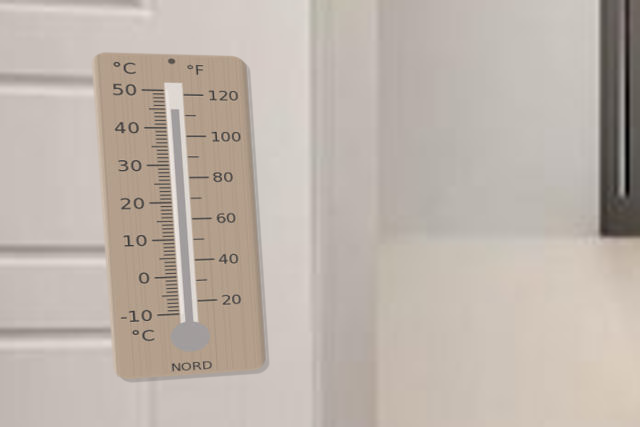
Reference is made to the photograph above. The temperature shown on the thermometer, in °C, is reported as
45 °C
